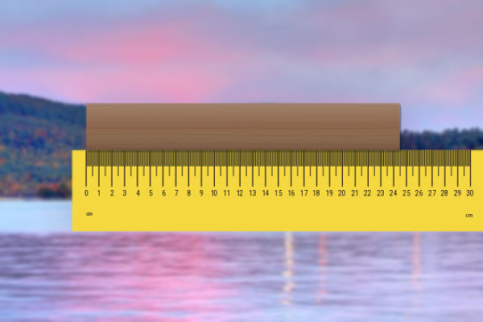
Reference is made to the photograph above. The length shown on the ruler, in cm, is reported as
24.5 cm
